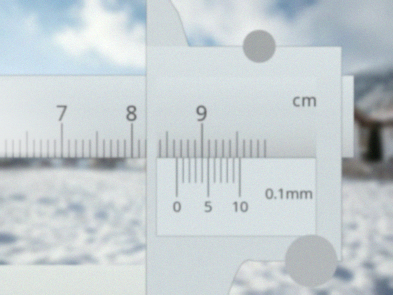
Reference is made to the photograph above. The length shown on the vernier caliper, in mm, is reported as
86.4 mm
